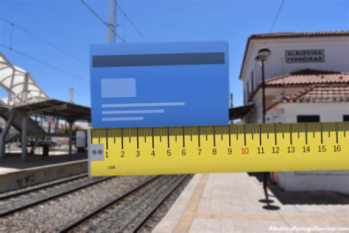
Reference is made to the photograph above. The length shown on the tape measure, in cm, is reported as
9 cm
